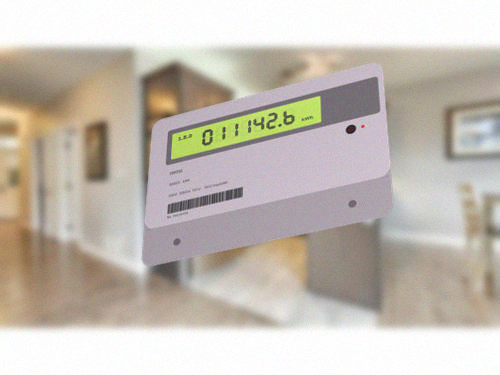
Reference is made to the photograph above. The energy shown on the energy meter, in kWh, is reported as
11142.6 kWh
